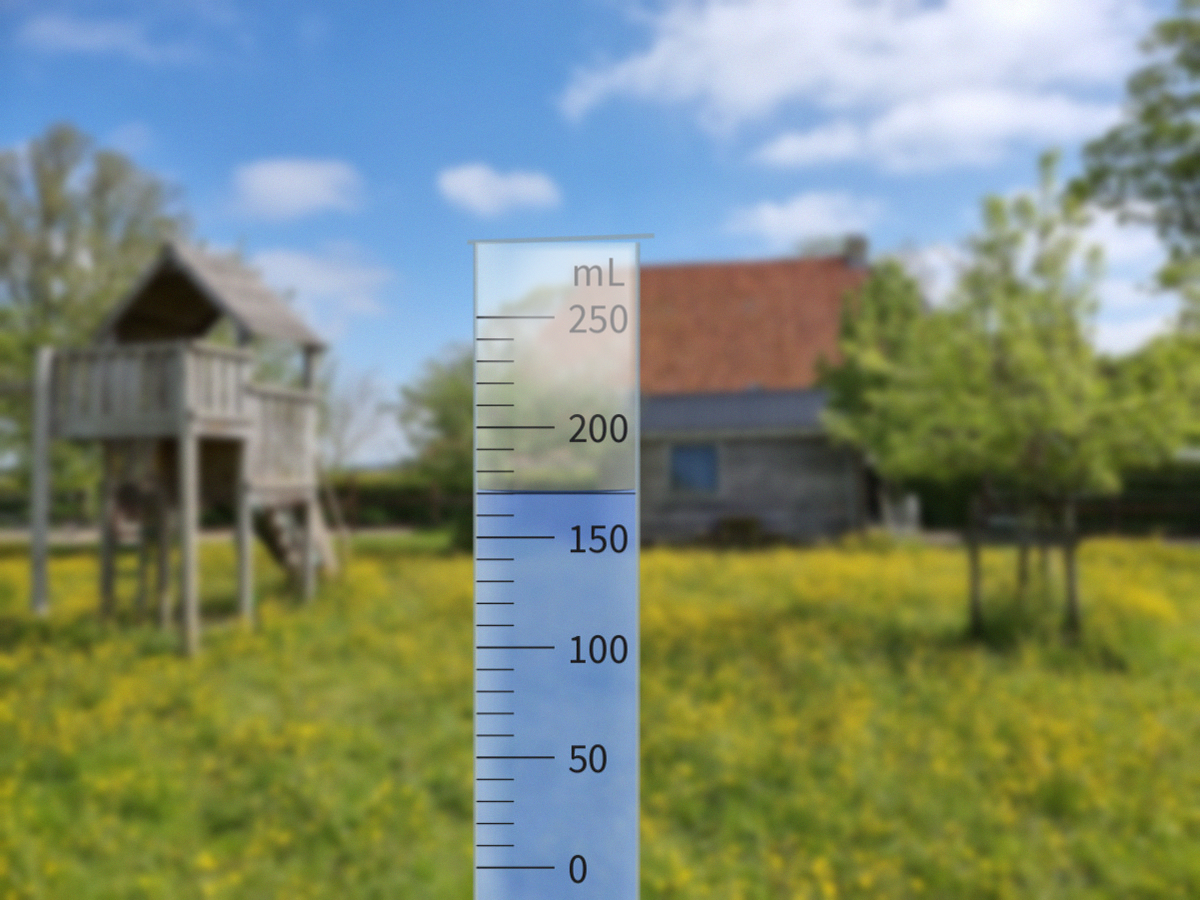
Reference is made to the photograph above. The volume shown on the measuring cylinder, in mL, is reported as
170 mL
